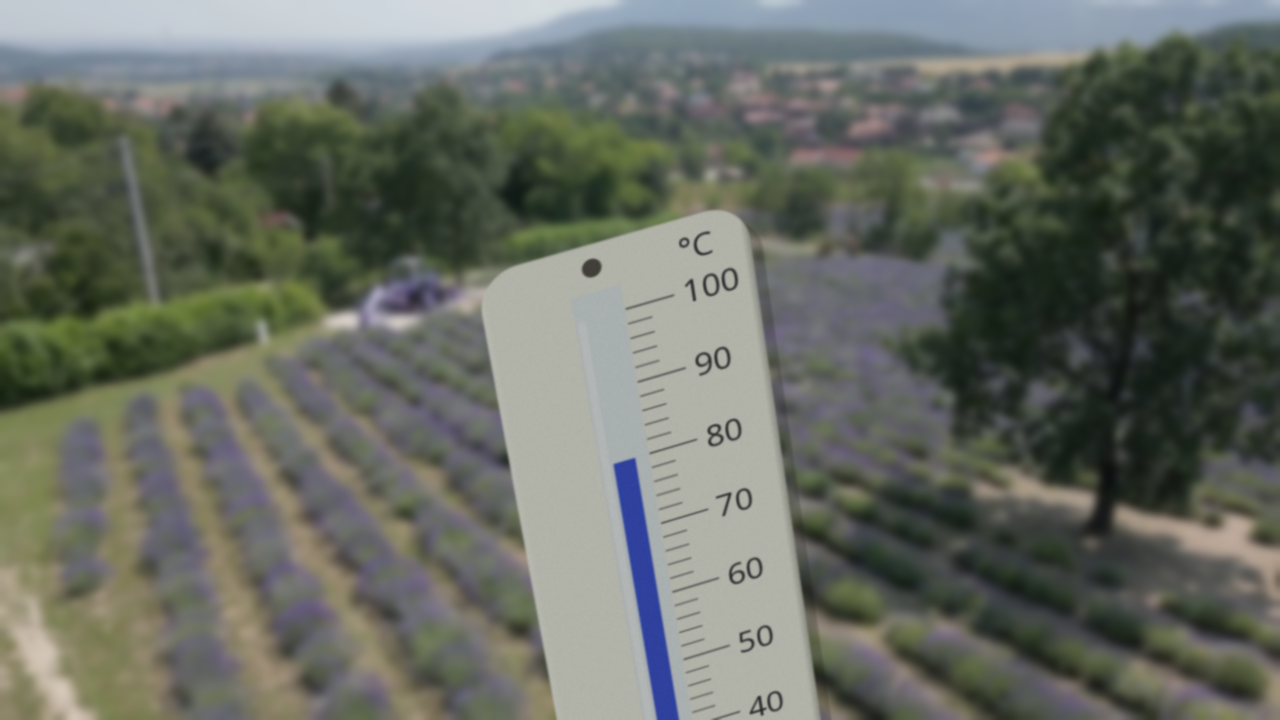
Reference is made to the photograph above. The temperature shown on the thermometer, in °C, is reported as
80 °C
